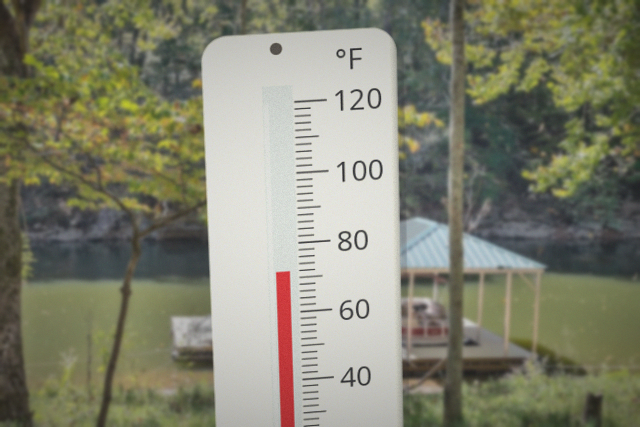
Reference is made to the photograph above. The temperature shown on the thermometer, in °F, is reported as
72 °F
